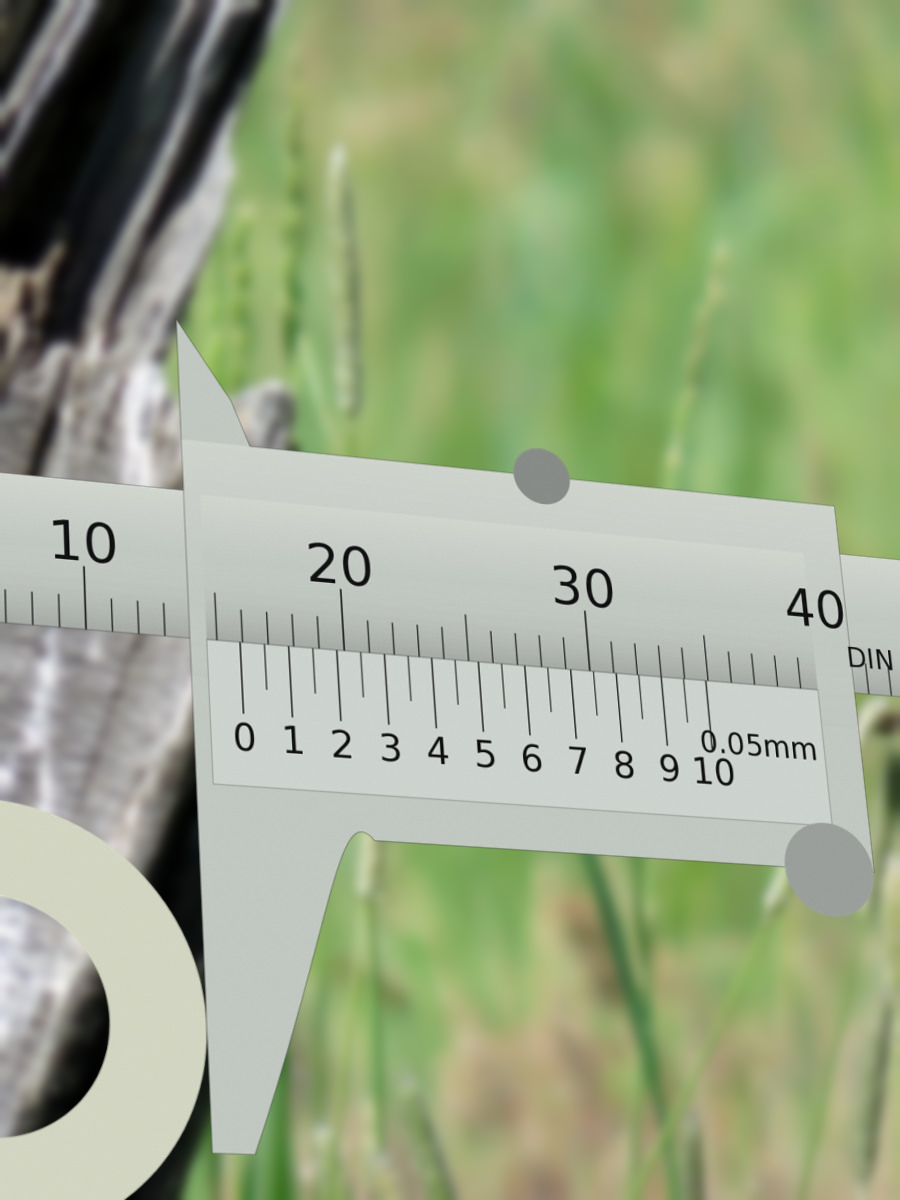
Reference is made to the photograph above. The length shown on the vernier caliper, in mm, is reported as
15.9 mm
